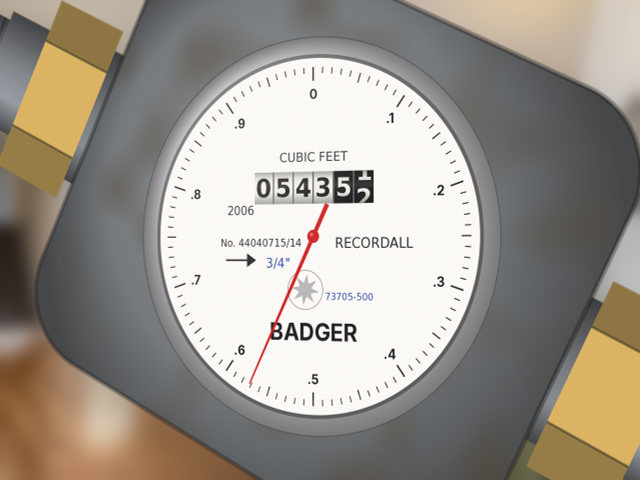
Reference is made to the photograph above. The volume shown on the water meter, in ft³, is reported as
54351.57 ft³
